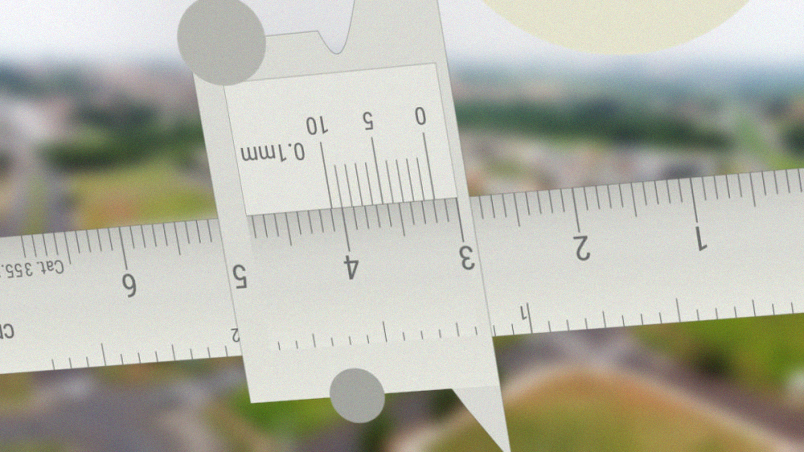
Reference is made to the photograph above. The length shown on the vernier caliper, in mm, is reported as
31.9 mm
